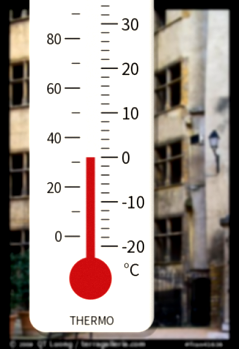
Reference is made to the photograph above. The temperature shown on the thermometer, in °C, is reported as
0 °C
